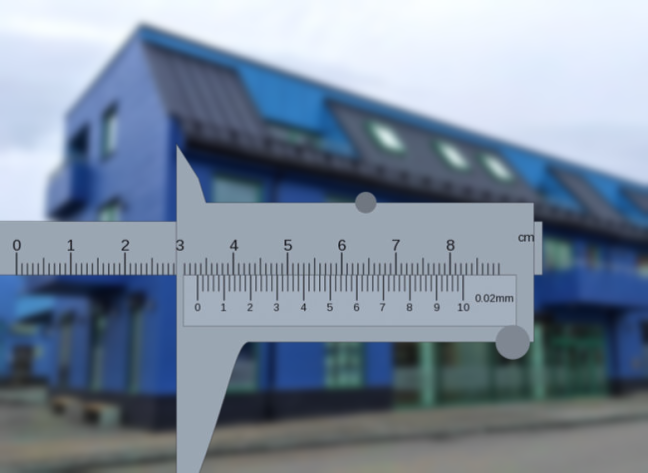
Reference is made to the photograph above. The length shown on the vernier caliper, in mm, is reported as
33.4 mm
